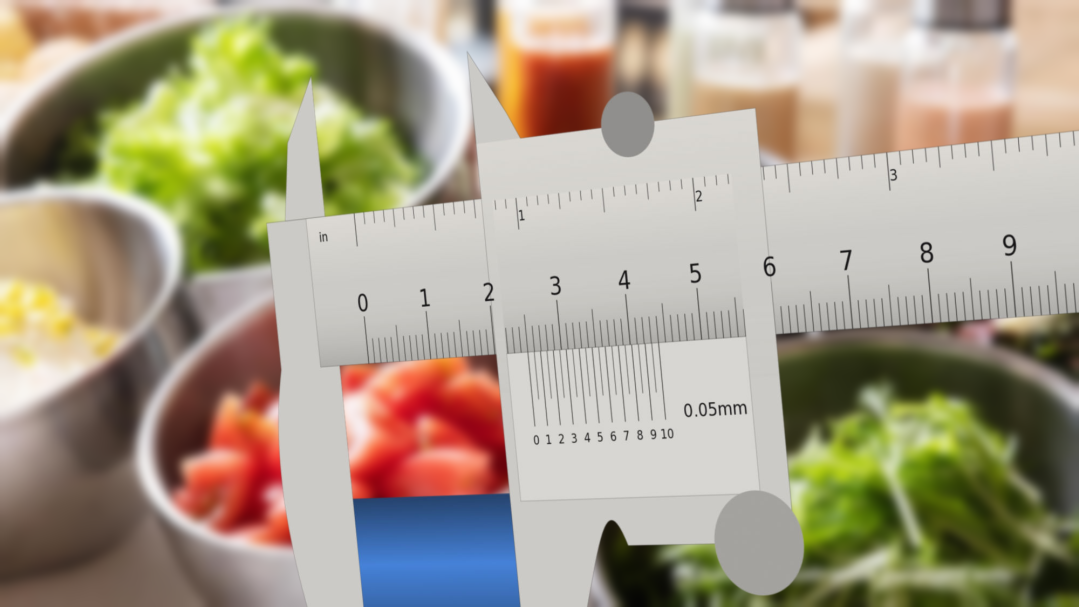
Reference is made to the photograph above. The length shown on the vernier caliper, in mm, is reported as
25.0 mm
